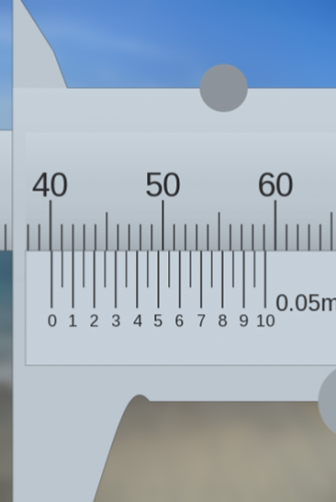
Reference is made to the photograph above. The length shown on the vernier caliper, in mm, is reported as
40.1 mm
